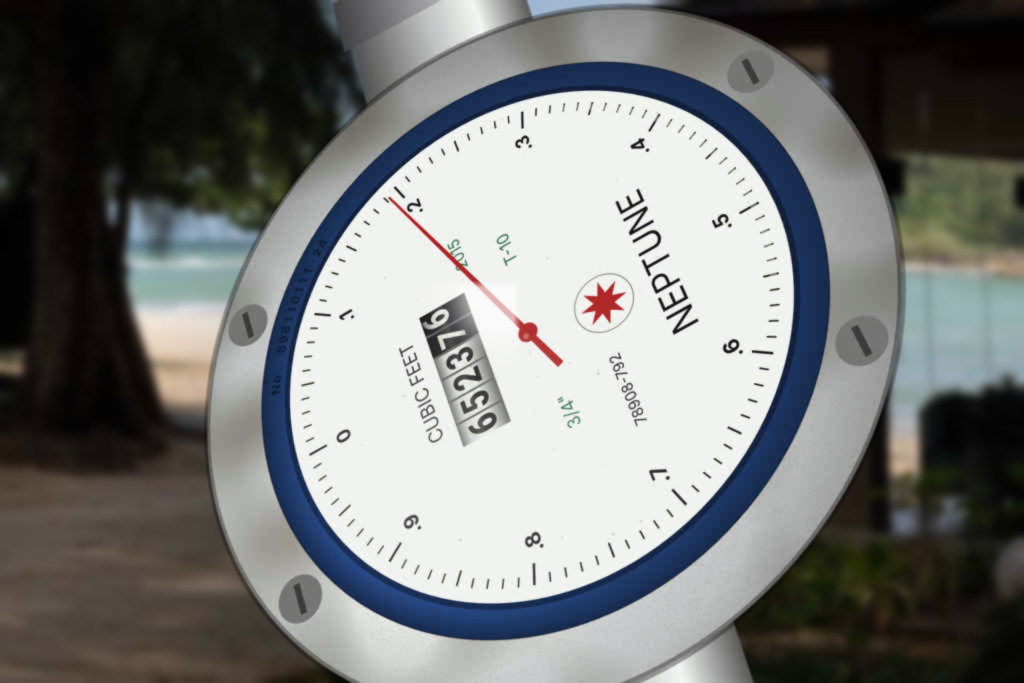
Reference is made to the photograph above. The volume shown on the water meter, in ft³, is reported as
652376.19 ft³
